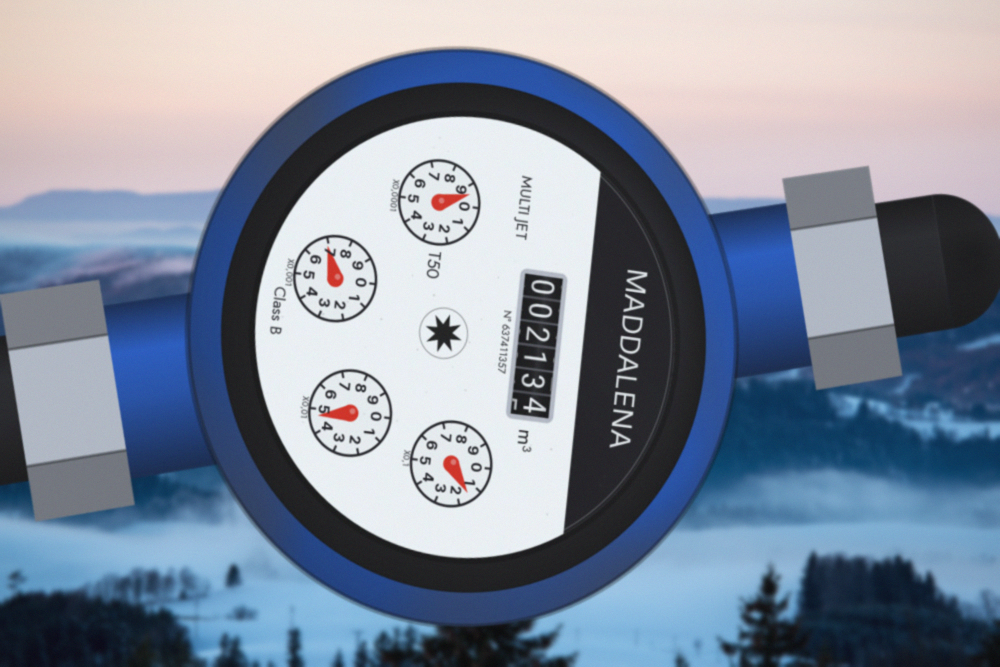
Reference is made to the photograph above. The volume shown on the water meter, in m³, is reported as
2134.1469 m³
